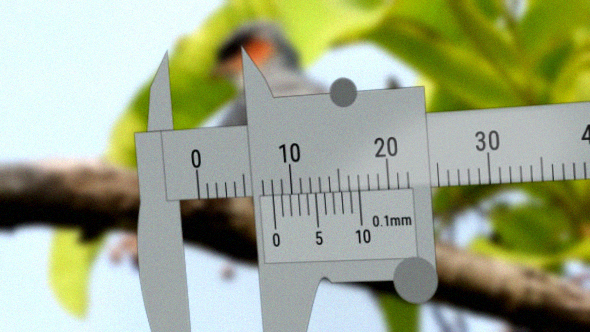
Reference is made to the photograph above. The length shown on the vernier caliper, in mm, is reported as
8.0 mm
